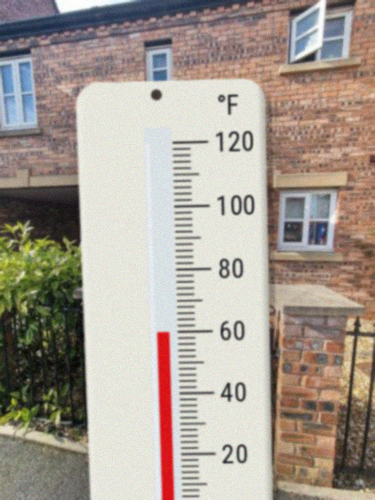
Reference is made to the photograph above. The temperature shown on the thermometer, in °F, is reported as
60 °F
